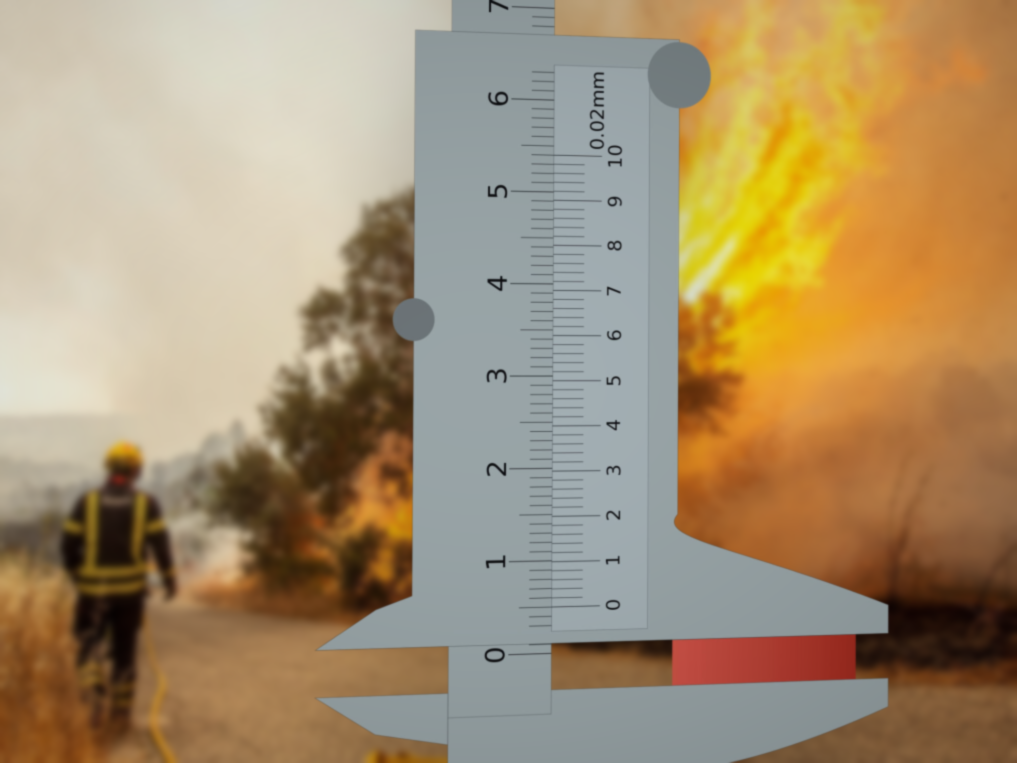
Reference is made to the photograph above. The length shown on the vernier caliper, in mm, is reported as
5.0 mm
